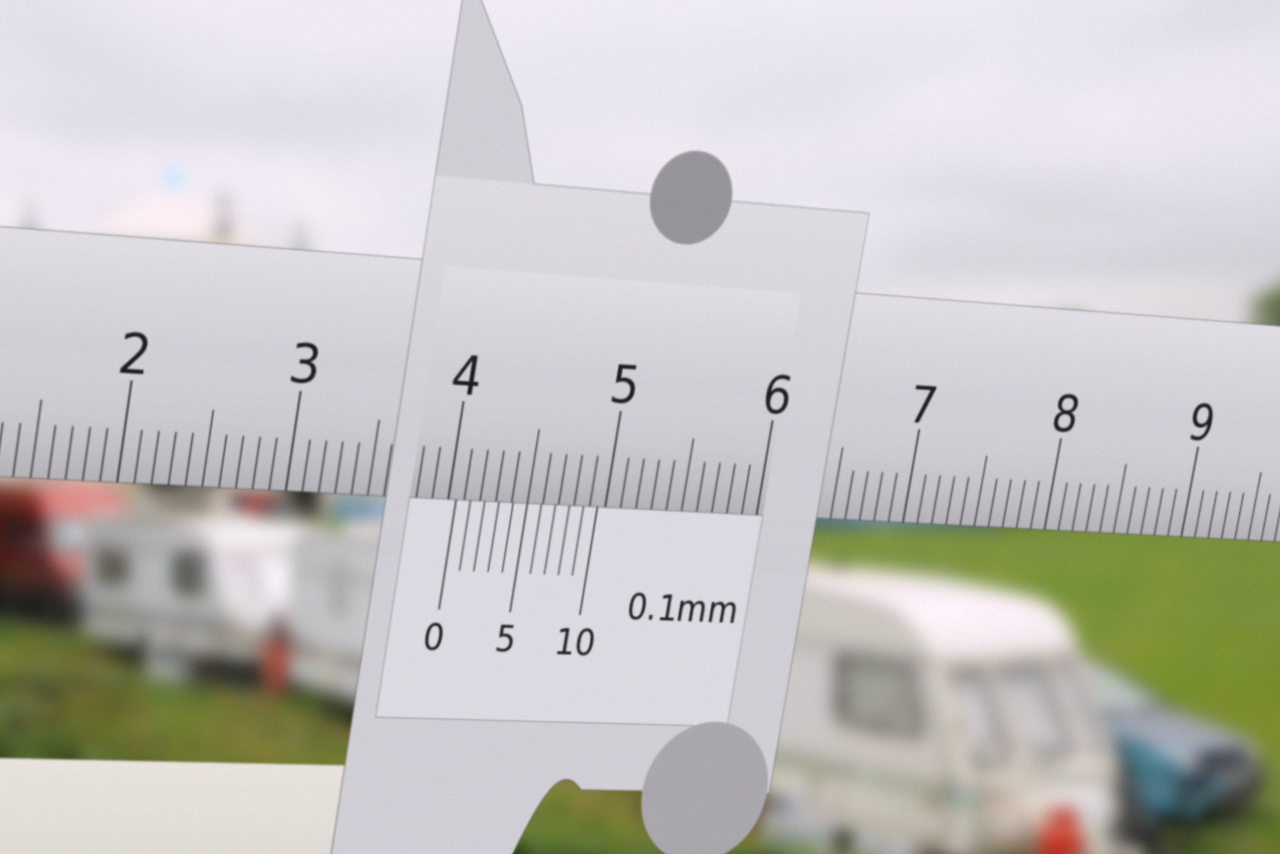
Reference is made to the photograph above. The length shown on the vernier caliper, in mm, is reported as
40.5 mm
